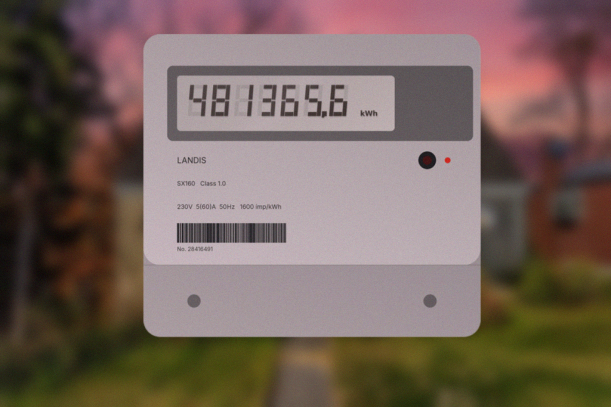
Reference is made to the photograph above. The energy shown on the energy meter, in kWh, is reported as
481365.6 kWh
